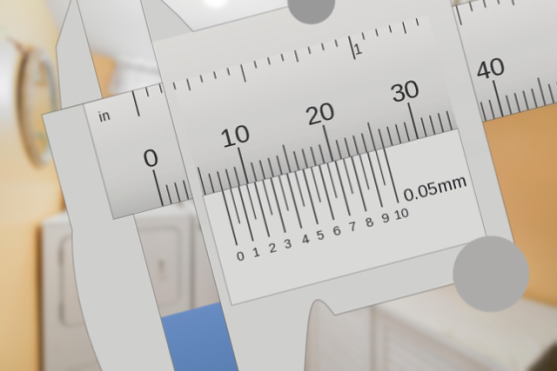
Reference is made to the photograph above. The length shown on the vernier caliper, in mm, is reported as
7.0 mm
